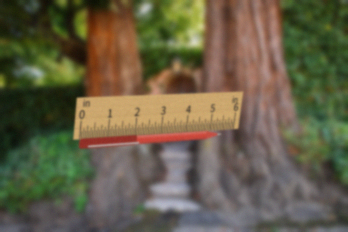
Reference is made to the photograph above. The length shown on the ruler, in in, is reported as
5.5 in
